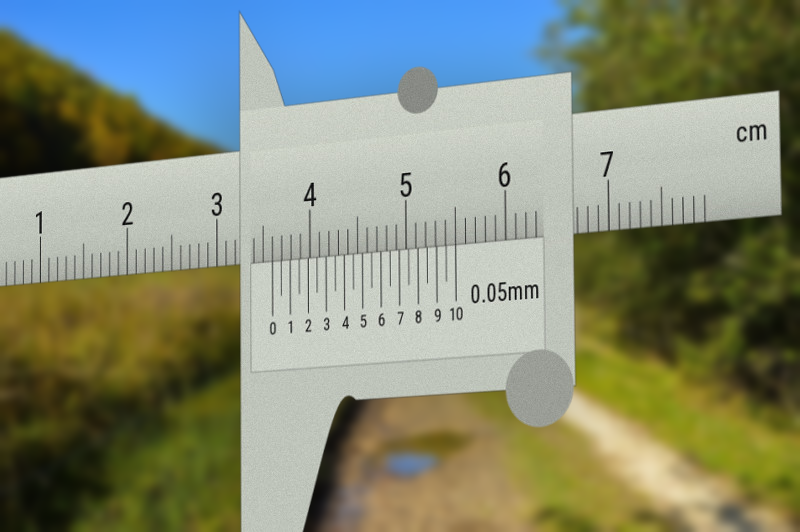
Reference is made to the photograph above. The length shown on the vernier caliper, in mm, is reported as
36.0 mm
